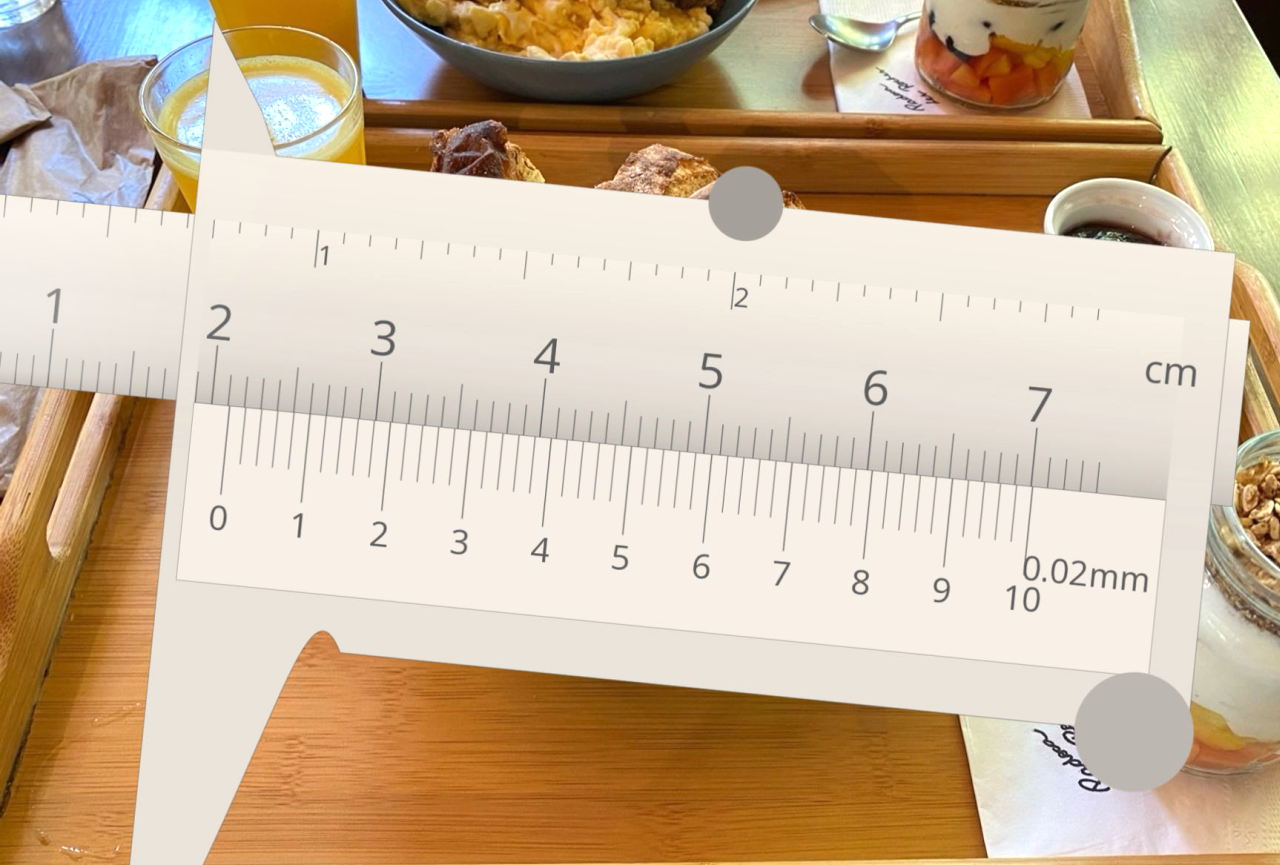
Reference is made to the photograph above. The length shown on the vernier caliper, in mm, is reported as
21.1 mm
